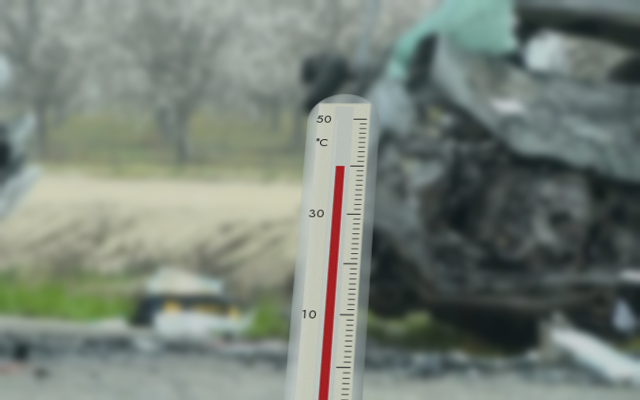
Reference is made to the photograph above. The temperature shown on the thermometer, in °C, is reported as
40 °C
